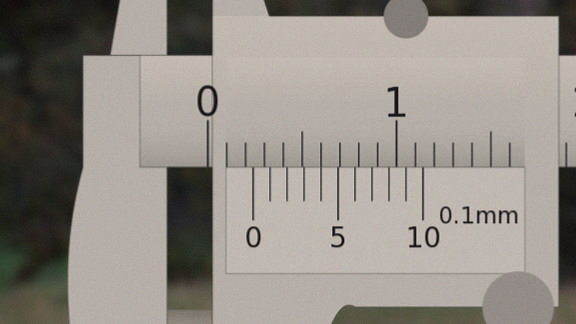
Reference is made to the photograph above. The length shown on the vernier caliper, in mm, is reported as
2.4 mm
